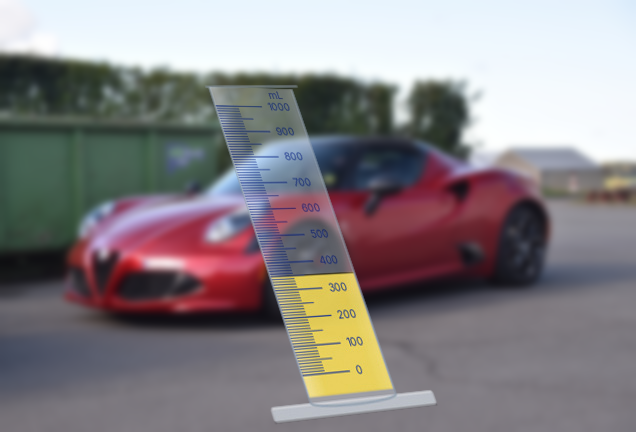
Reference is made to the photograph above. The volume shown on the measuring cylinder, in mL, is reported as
350 mL
